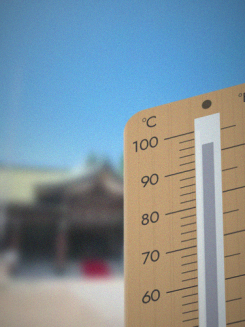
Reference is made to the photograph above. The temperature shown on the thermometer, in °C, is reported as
96 °C
